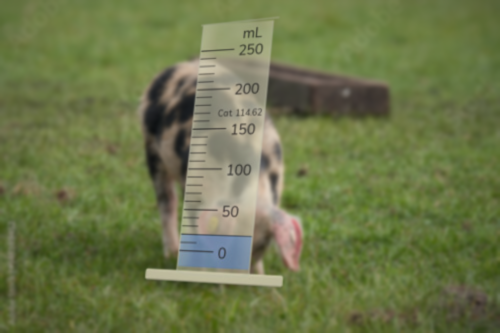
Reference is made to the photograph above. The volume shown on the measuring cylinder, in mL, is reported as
20 mL
